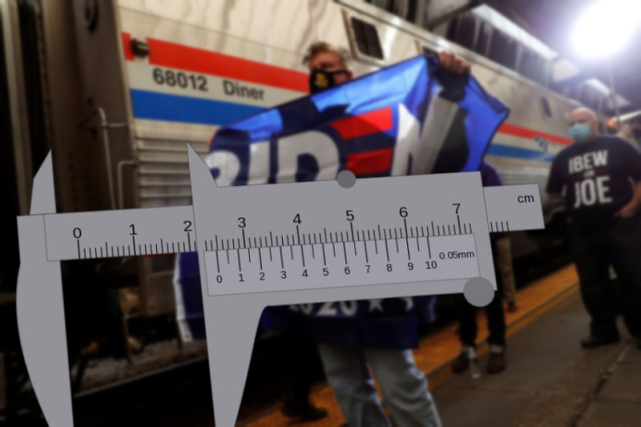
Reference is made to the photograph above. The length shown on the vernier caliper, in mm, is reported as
24.8 mm
